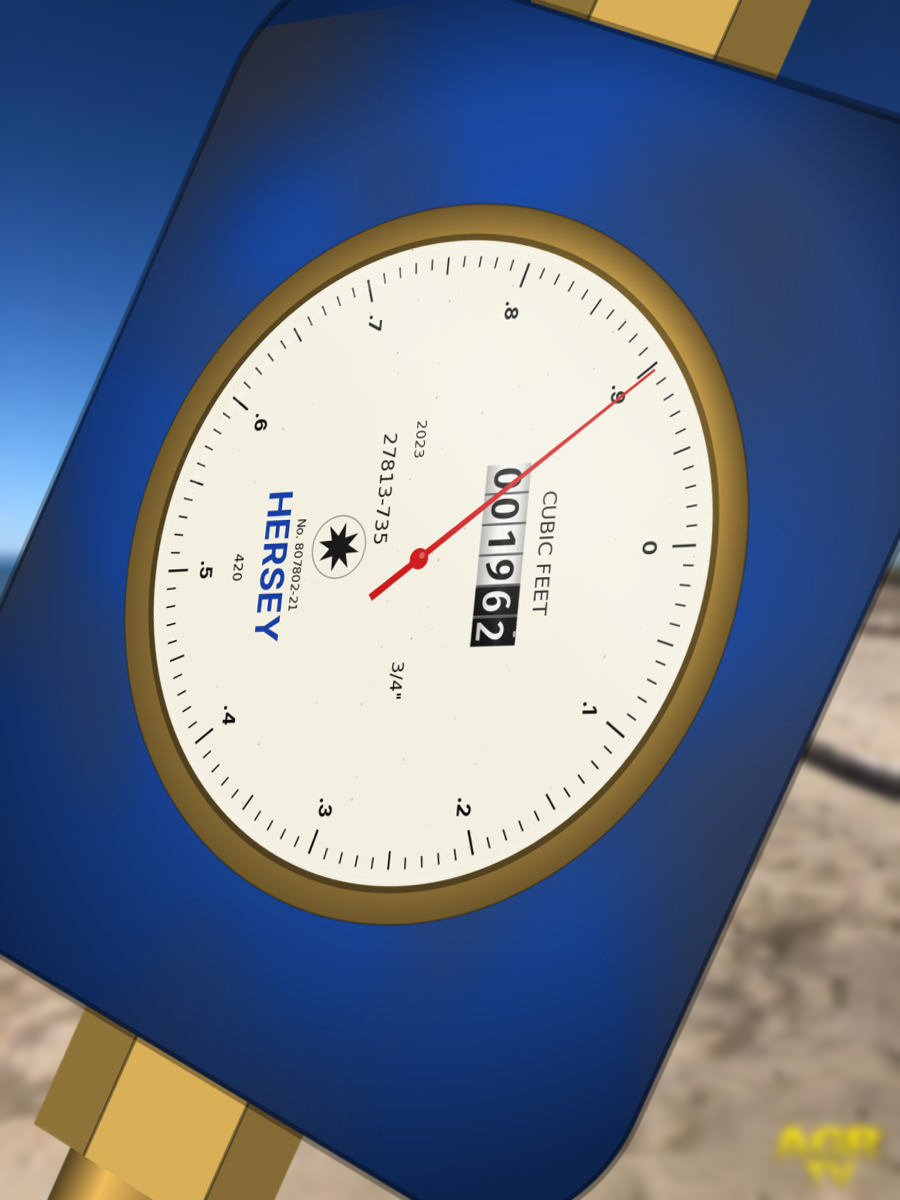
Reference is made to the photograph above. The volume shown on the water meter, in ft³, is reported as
1961.90 ft³
